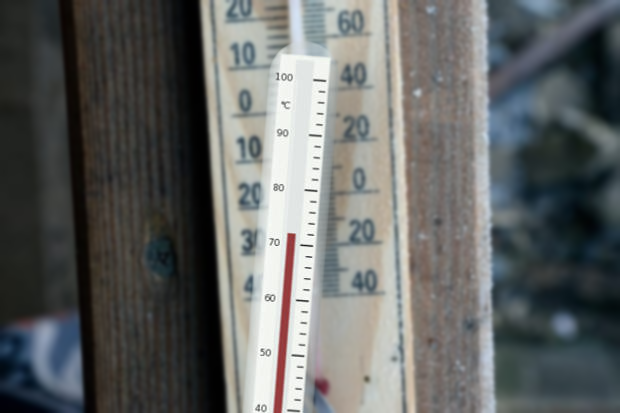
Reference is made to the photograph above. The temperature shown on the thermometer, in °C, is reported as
72 °C
